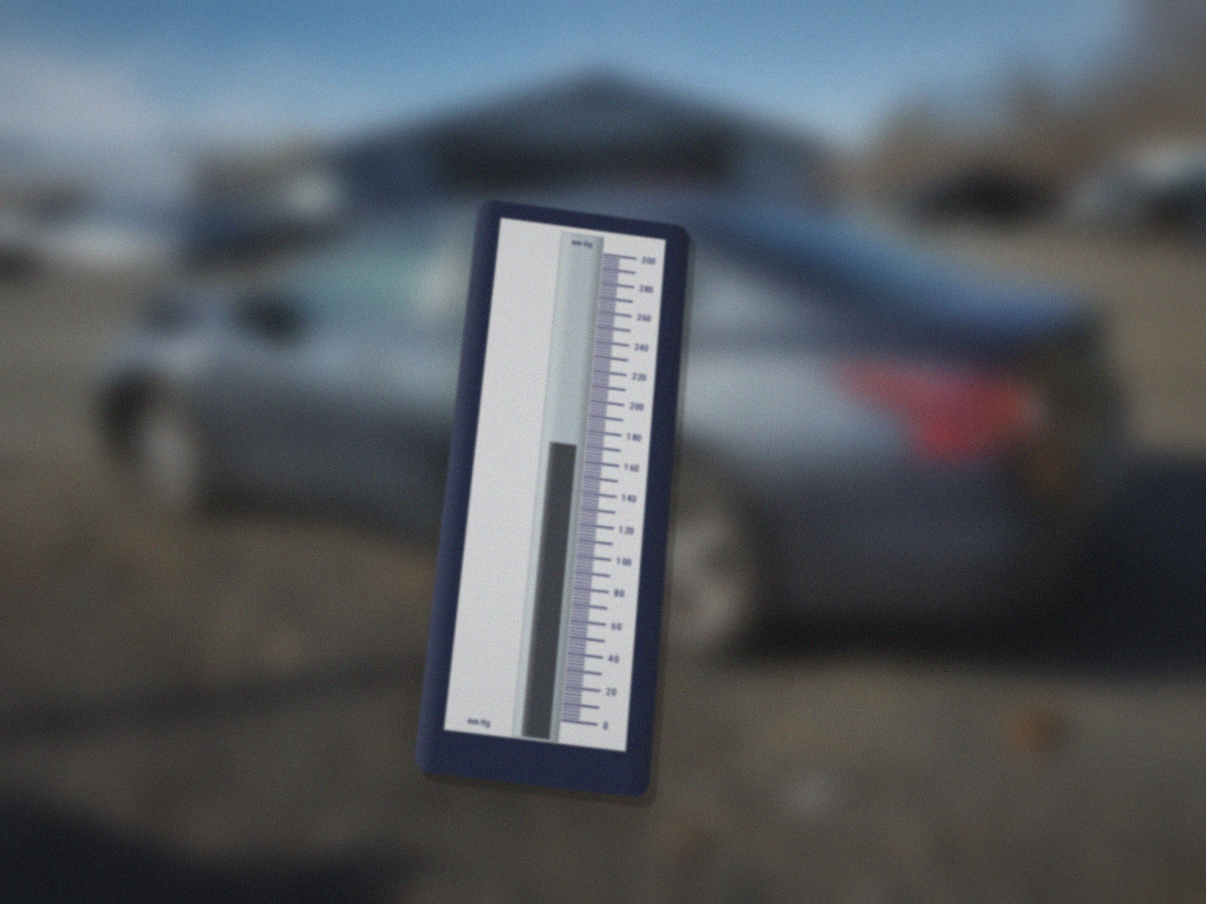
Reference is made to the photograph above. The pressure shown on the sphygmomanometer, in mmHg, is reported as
170 mmHg
